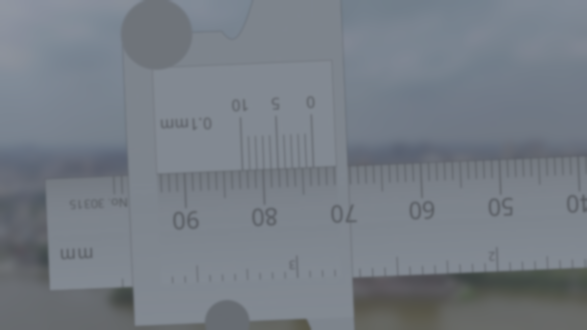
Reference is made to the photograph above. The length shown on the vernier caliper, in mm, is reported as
73.6 mm
